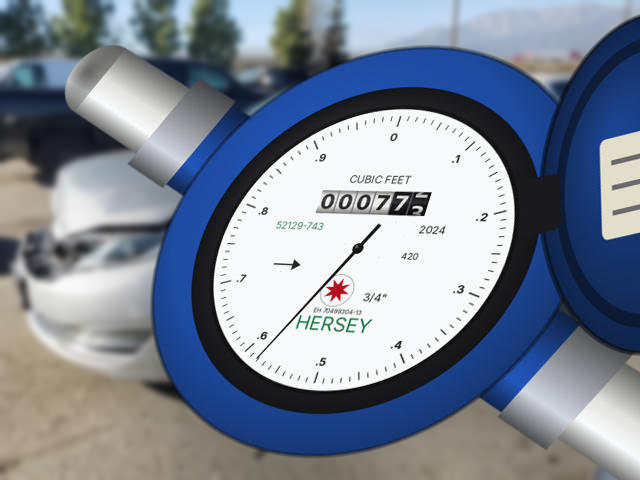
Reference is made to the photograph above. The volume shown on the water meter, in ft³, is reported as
772.58 ft³
